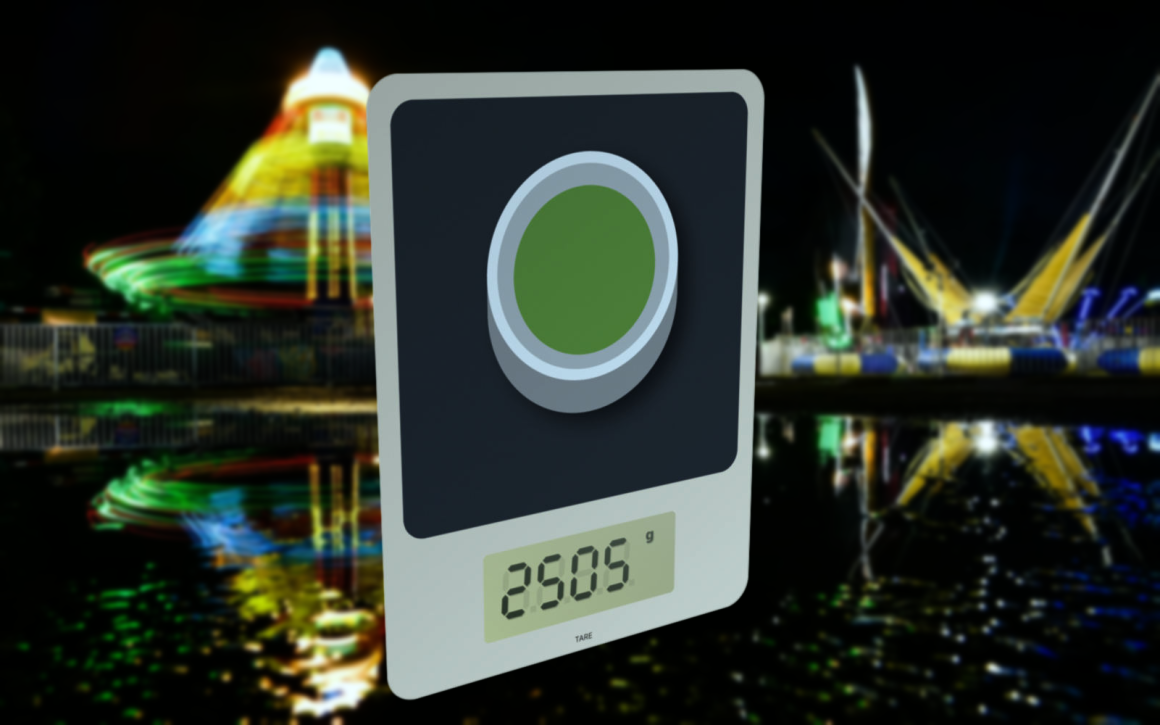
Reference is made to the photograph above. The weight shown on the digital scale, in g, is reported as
2505 g
